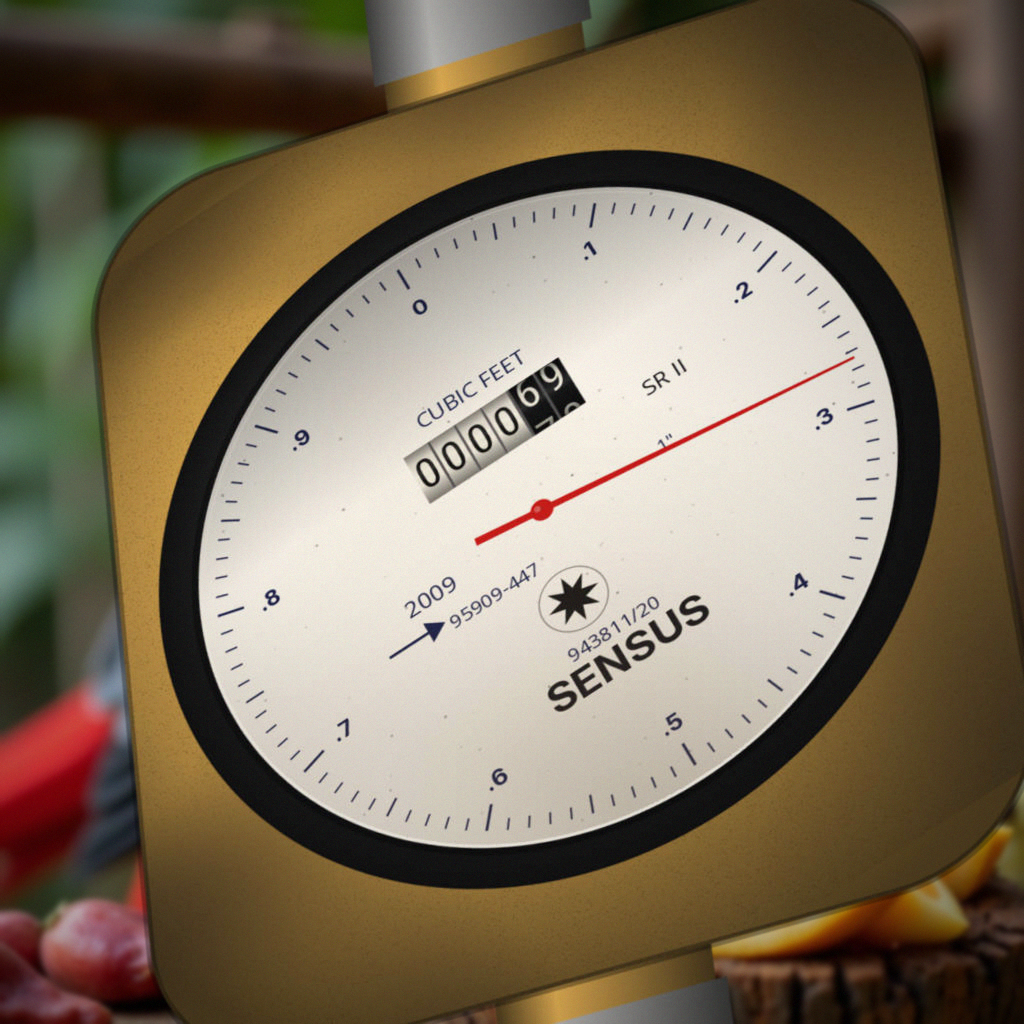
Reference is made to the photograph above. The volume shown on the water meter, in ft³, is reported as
69.27 ft³
